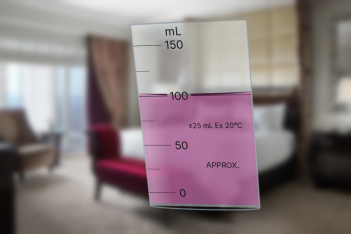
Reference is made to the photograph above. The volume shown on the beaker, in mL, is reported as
100 mL
